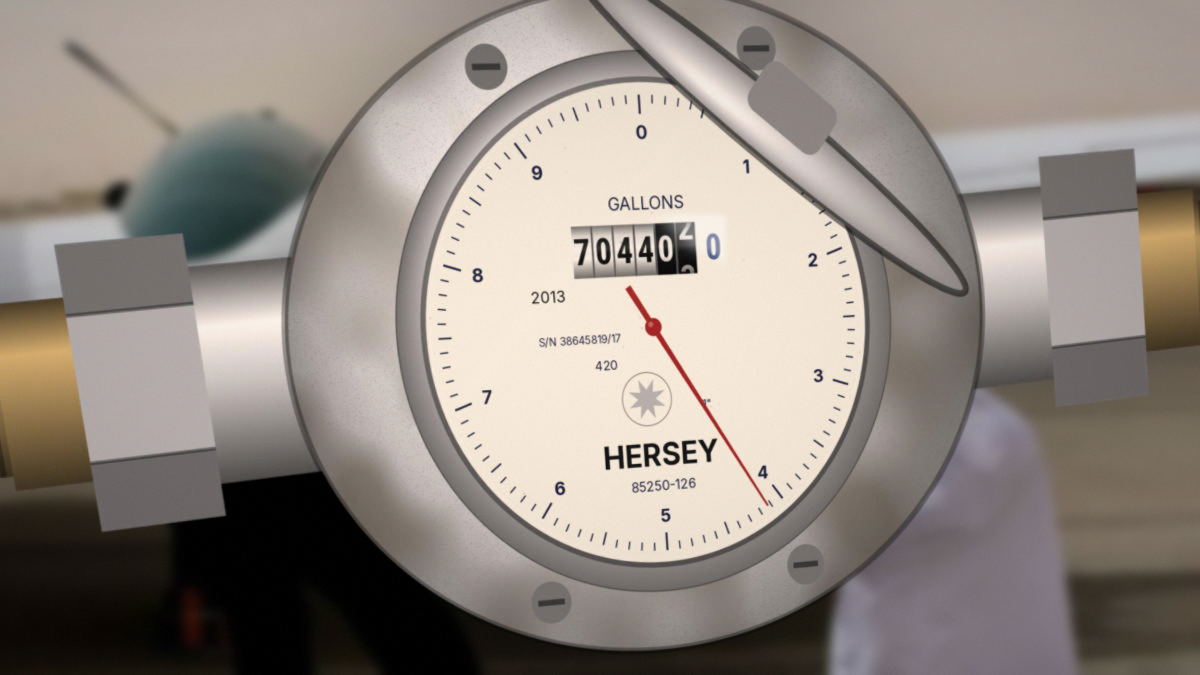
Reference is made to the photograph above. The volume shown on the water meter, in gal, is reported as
7044024.1 gal
